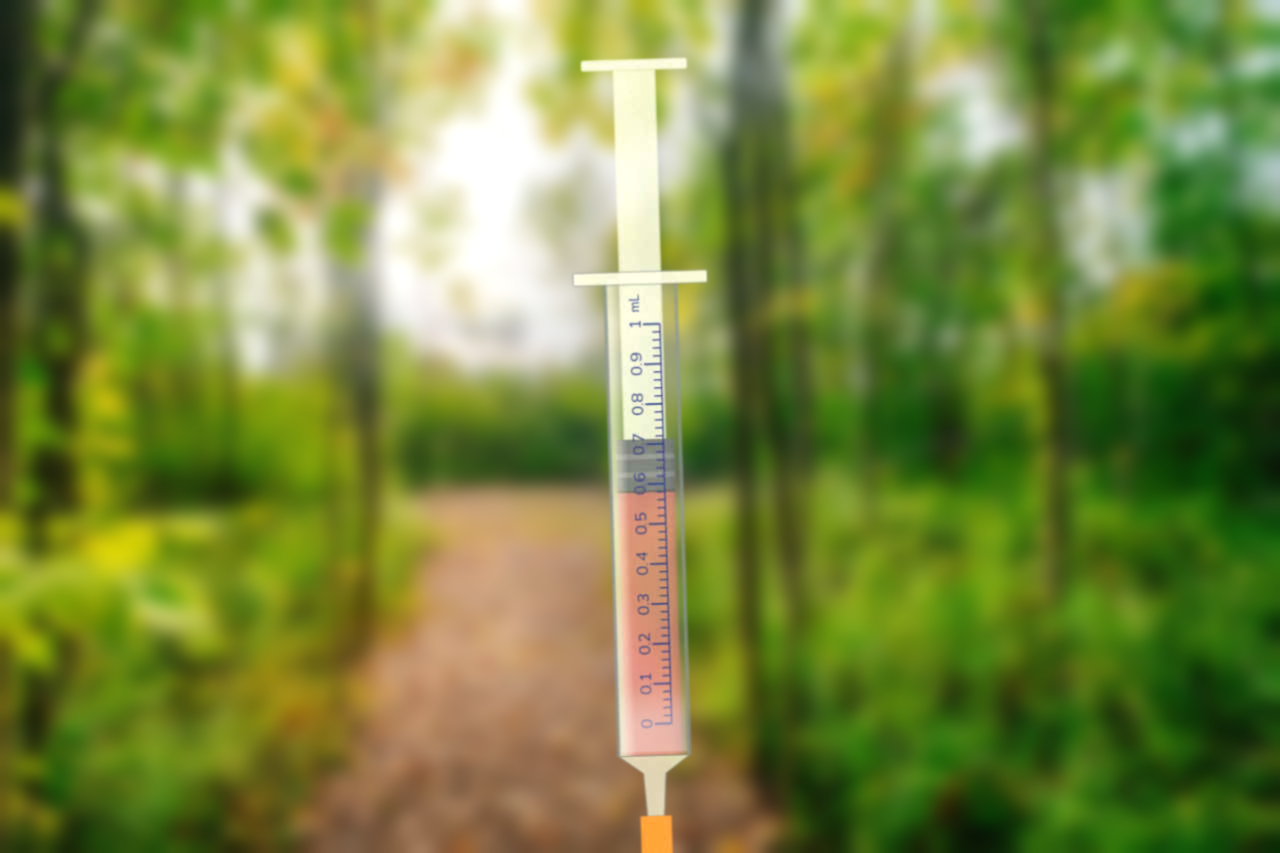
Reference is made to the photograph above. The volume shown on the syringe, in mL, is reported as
0.58 mL
